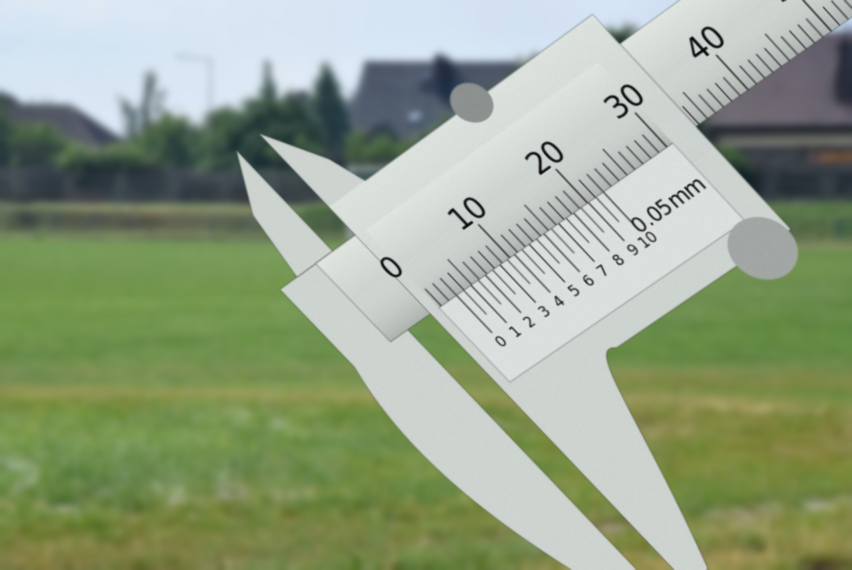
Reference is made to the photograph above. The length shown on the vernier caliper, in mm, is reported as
3.0 mm
